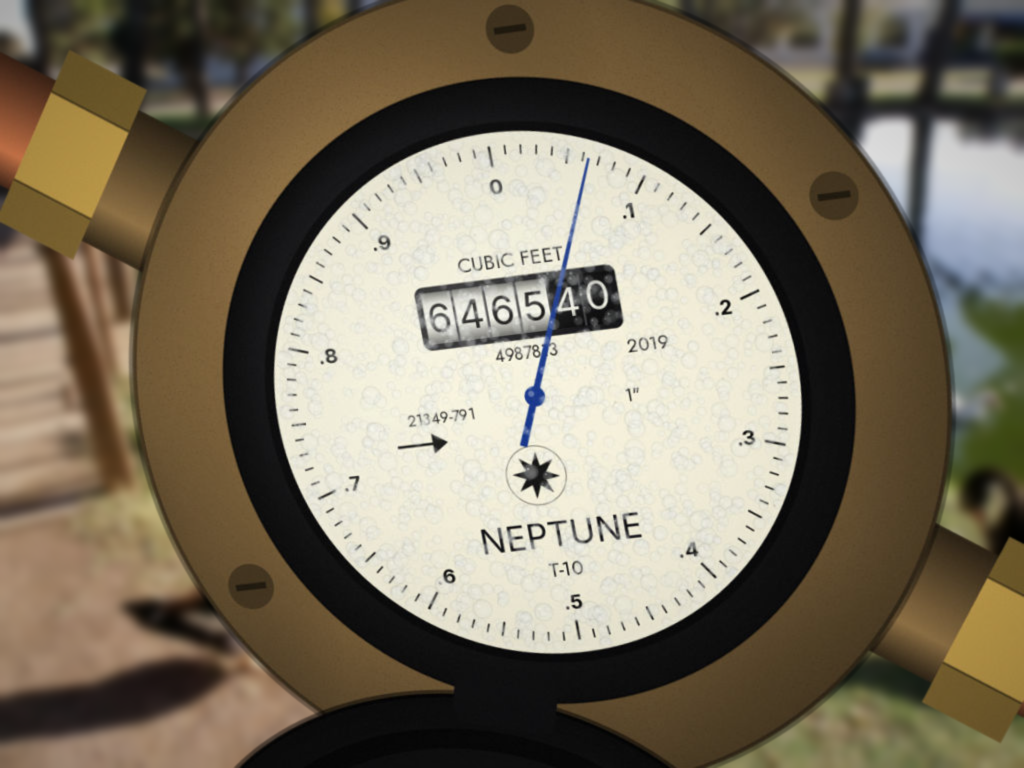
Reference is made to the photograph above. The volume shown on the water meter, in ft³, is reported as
646540.06 ft³
